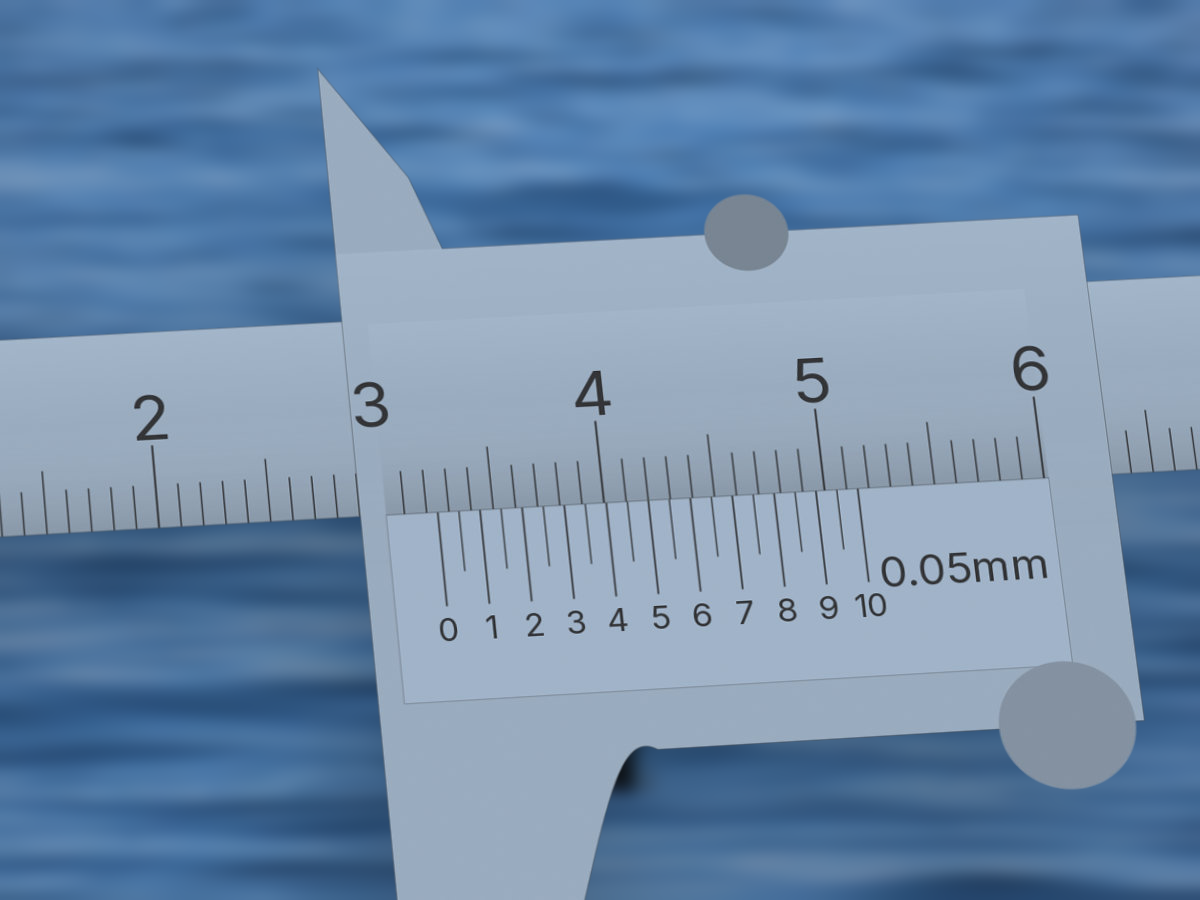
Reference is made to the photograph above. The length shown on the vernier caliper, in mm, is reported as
32.5 mm
